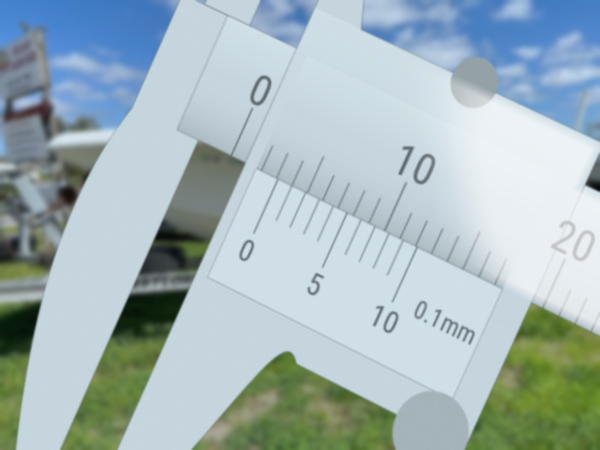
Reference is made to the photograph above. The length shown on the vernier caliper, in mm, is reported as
3.1 mm
